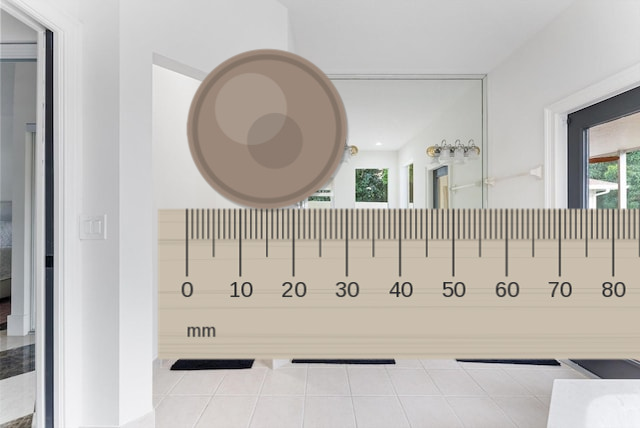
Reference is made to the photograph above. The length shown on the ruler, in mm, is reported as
30 mm
